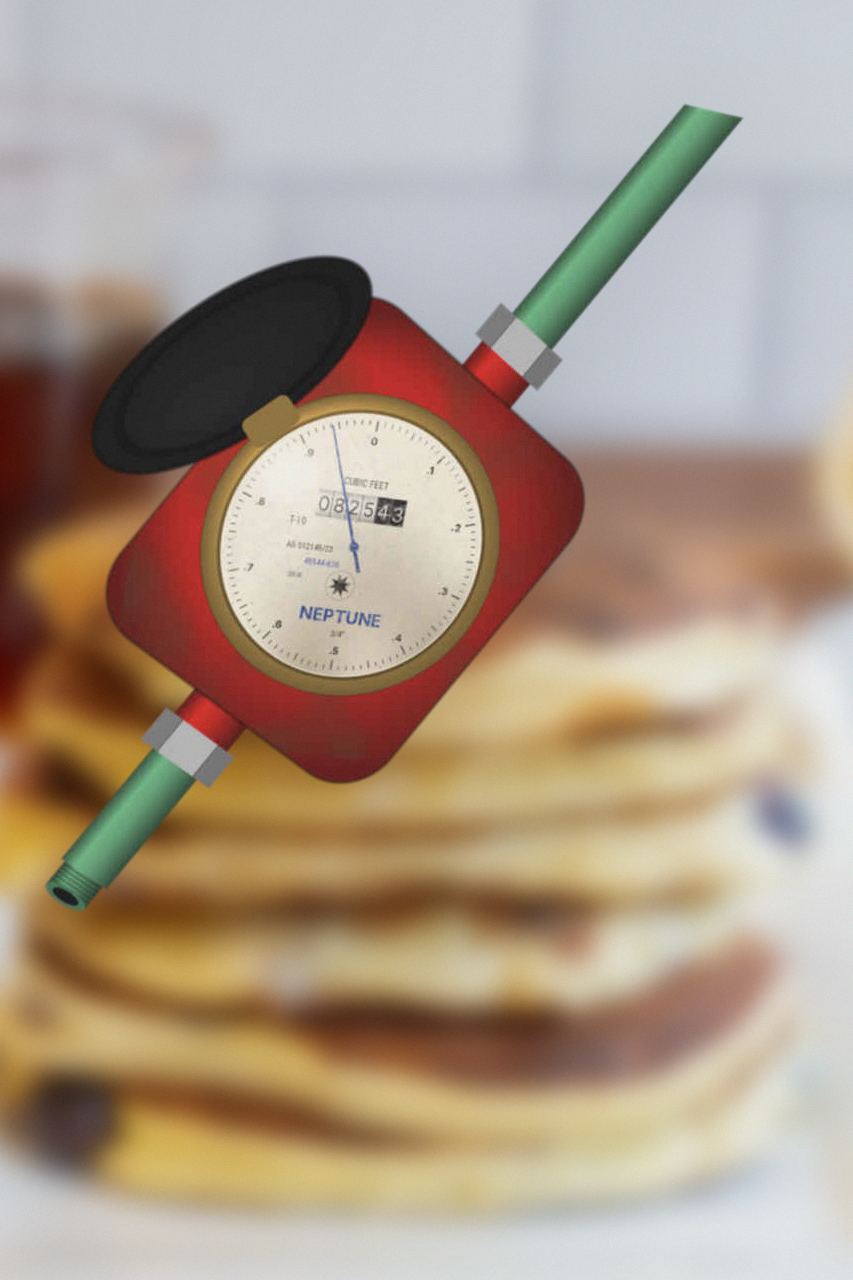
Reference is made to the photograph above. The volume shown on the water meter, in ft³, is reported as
82542.94 ft³
